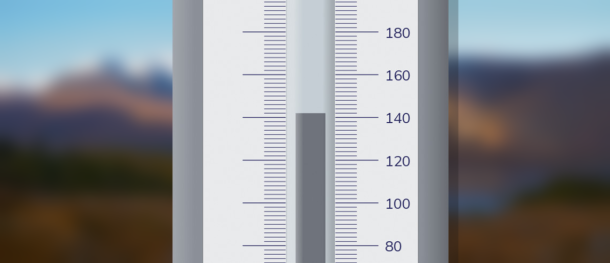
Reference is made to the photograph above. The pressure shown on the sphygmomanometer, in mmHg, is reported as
142 mmHg
